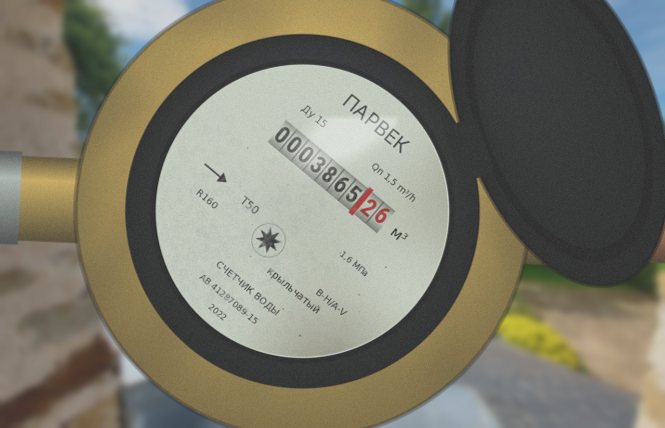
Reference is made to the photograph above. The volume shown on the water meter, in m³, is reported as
3865.26 m³
